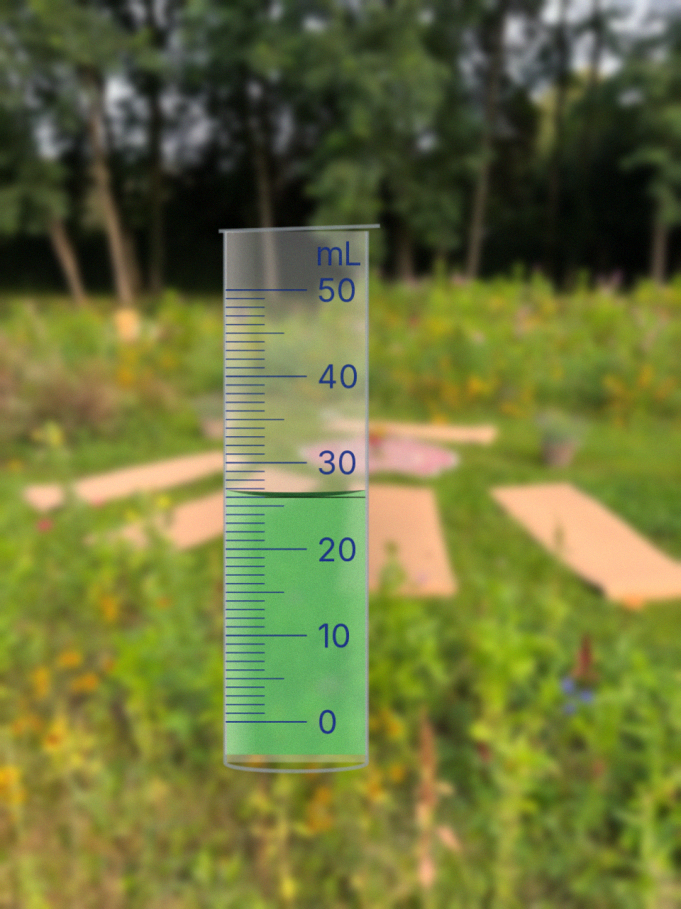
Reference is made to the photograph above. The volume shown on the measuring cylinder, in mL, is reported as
26 mL
